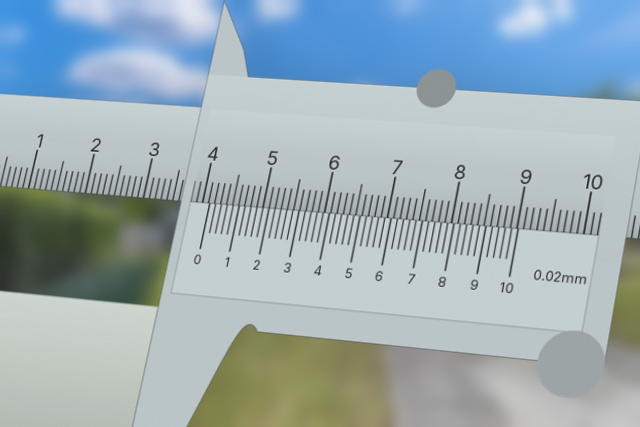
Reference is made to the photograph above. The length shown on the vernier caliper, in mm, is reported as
41.2 mm
